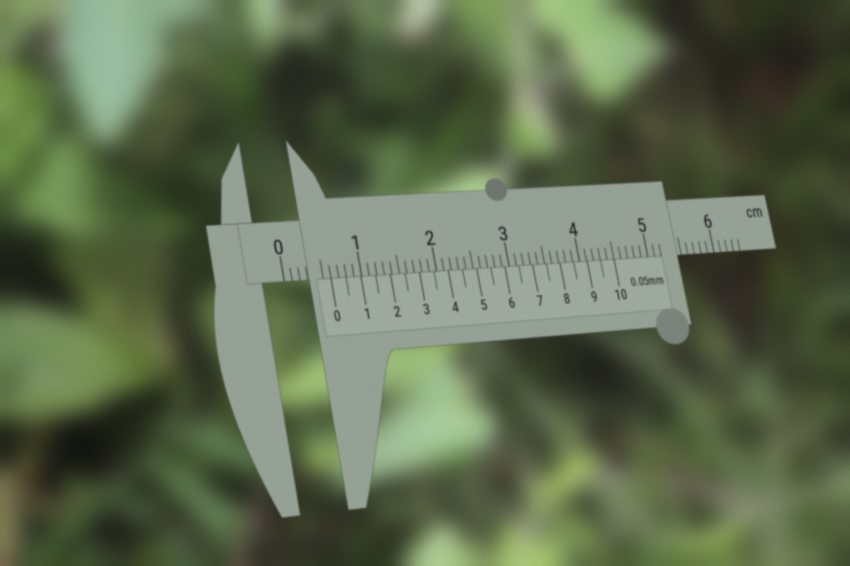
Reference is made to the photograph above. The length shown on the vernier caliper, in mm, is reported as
6.0 mm
